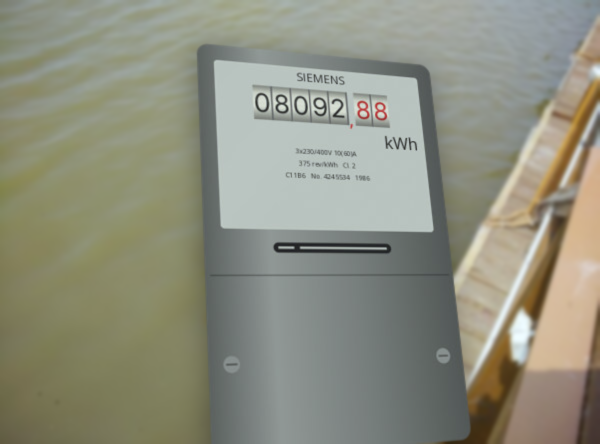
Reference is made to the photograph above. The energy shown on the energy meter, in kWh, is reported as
8092.88 kWh
